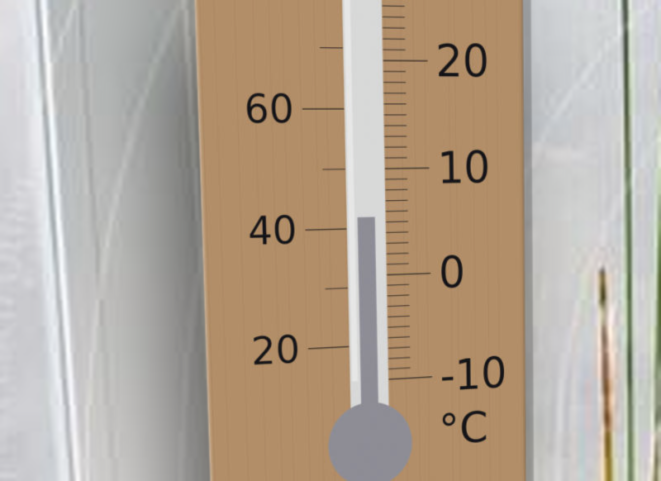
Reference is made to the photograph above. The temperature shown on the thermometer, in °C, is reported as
5.5 °C
